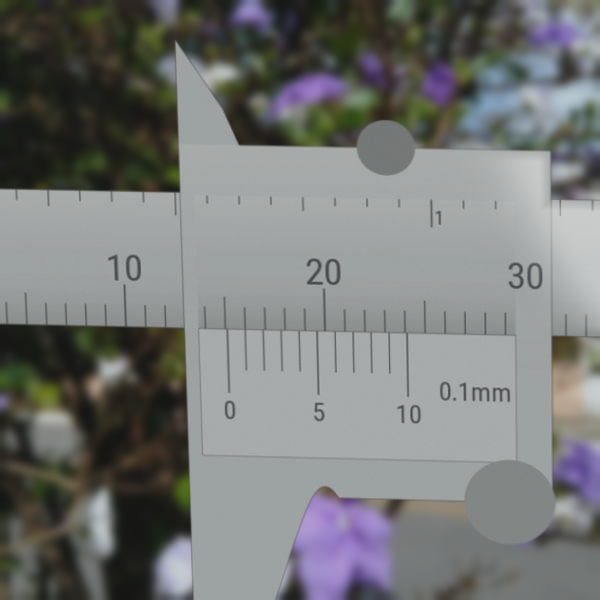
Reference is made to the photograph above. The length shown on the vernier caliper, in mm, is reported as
15.1 mm
